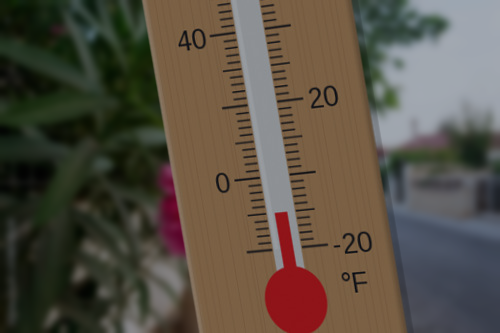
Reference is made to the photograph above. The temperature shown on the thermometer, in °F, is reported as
-10 °F
